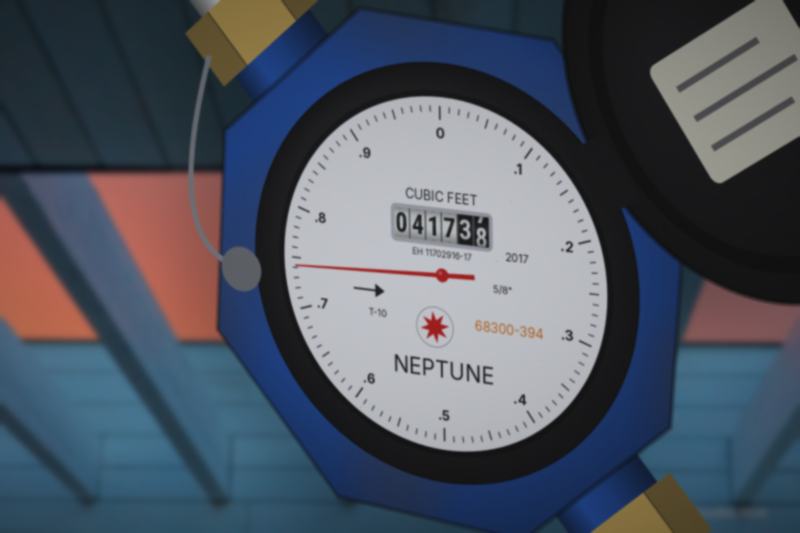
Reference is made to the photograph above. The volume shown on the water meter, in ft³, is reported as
41737.74 ft³
